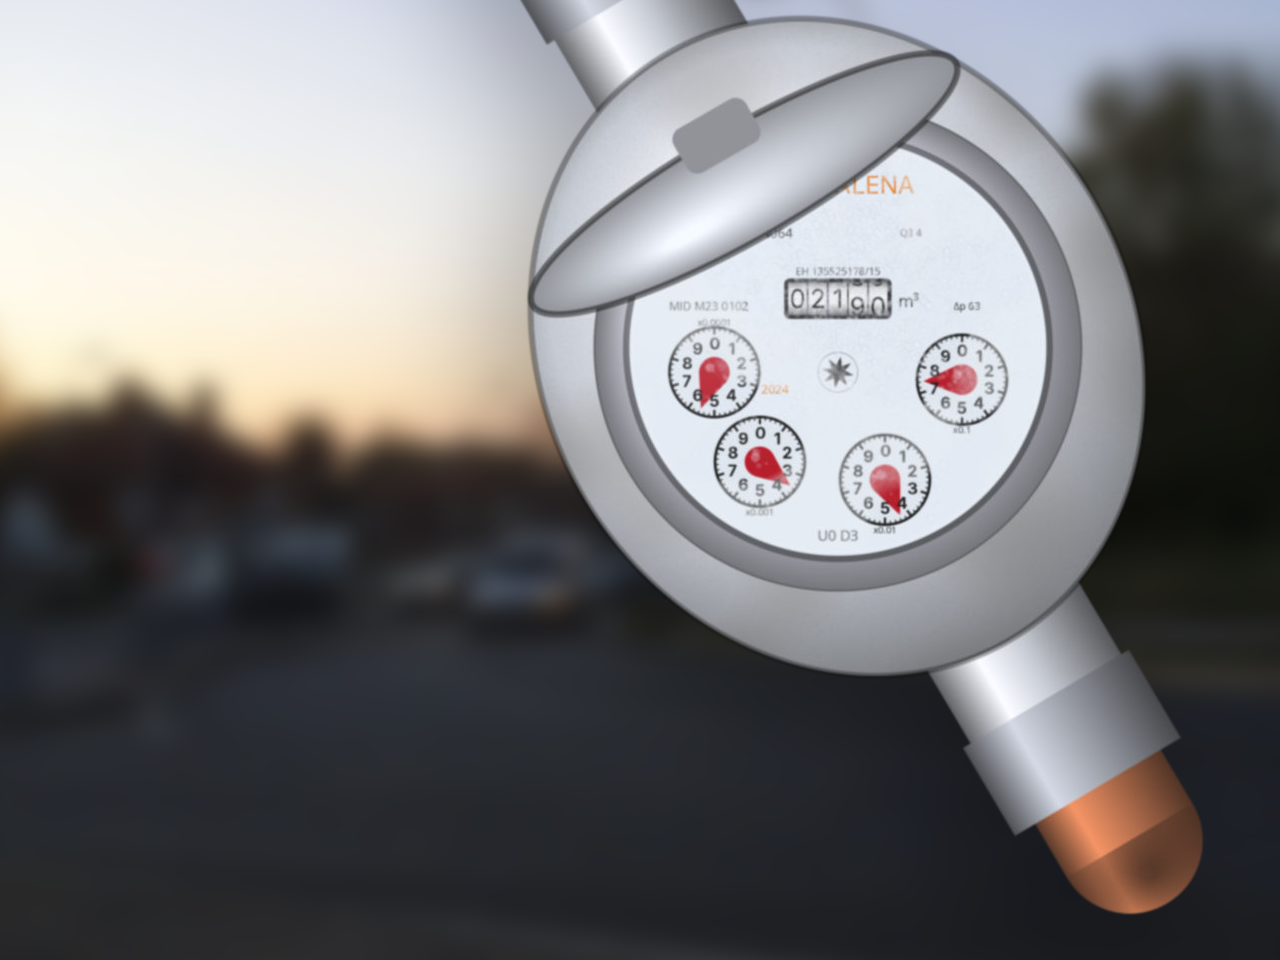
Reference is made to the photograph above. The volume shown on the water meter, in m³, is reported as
2189.7435 m³
